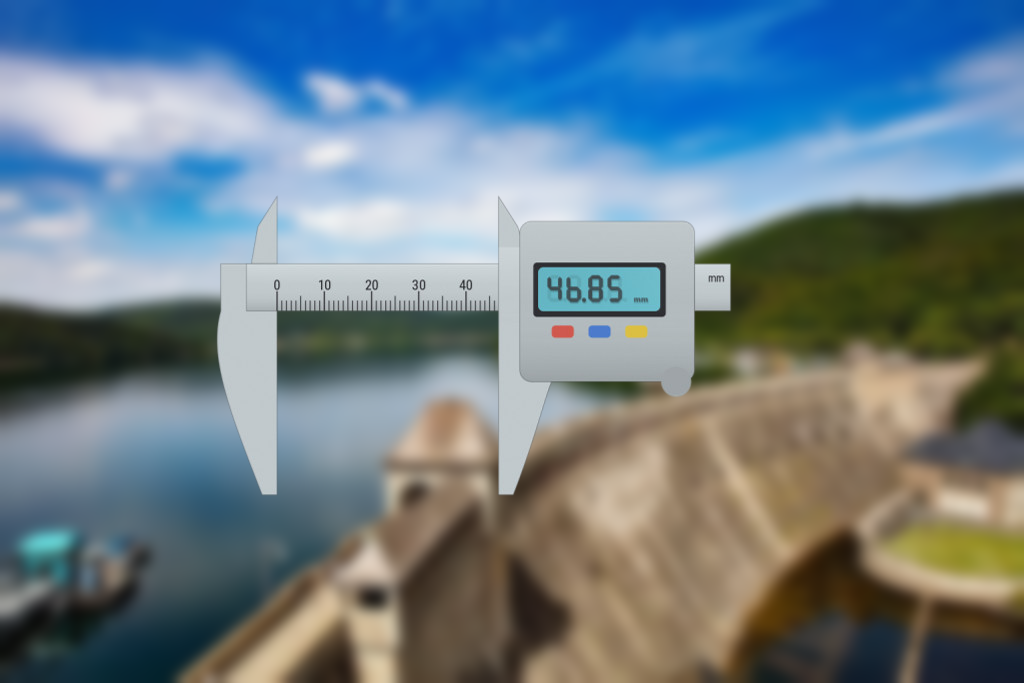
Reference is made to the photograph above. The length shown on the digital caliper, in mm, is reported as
46.85 mm
